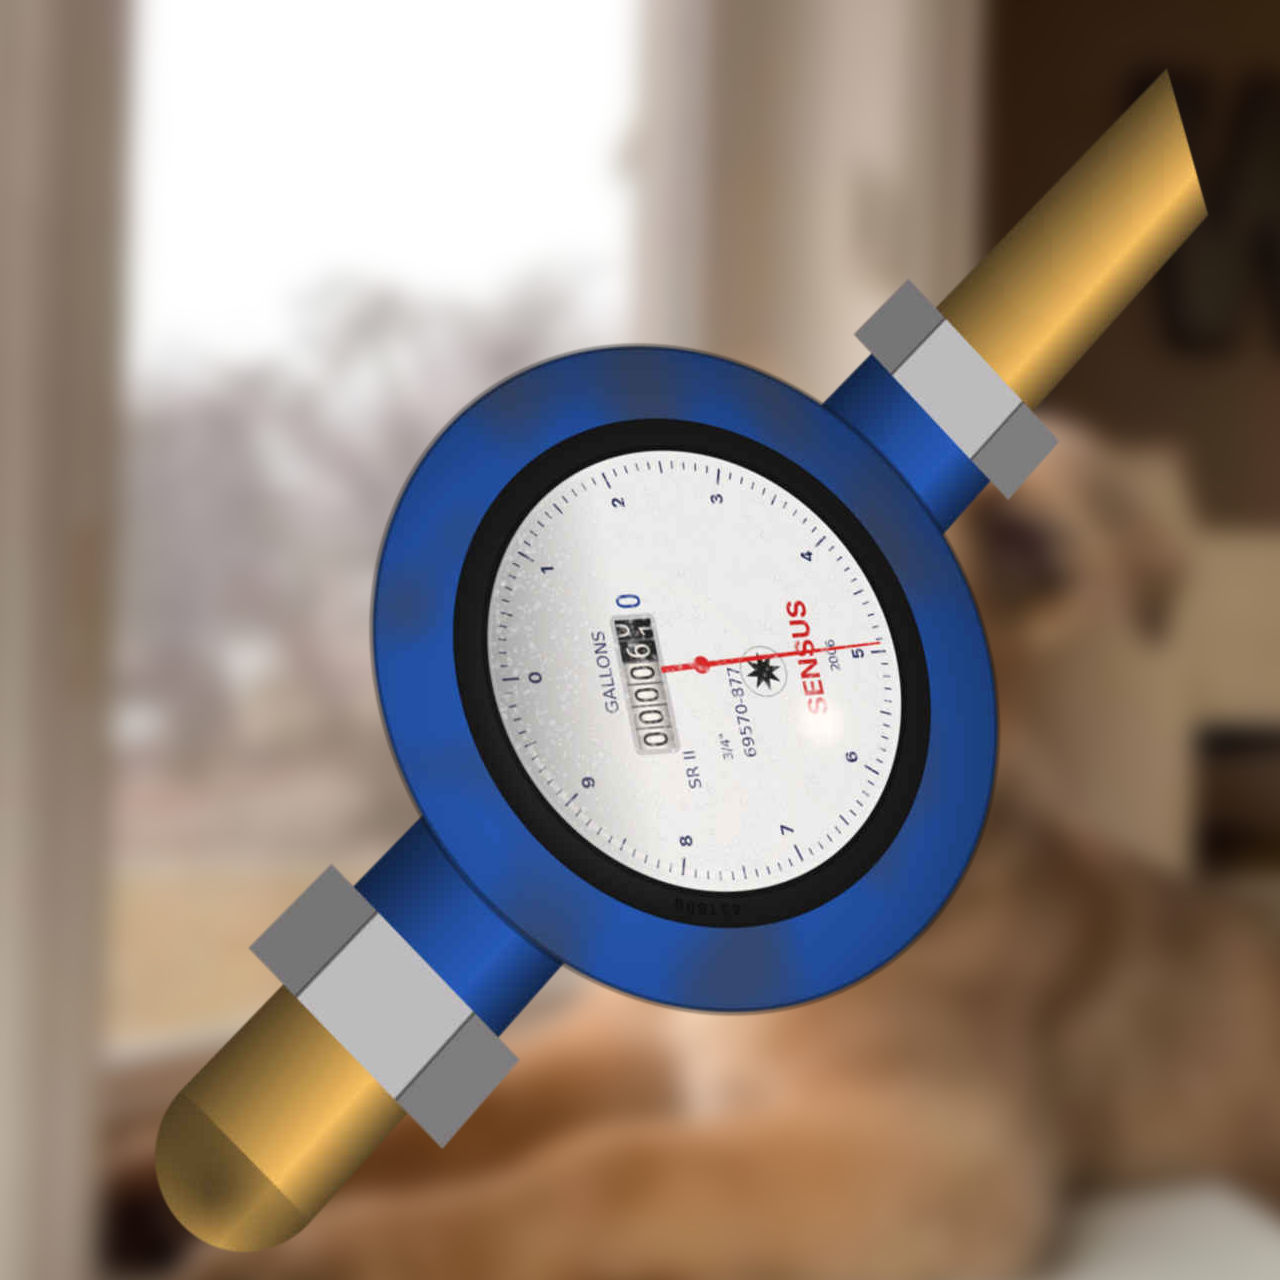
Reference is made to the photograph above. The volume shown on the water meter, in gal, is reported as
604.9 gal
